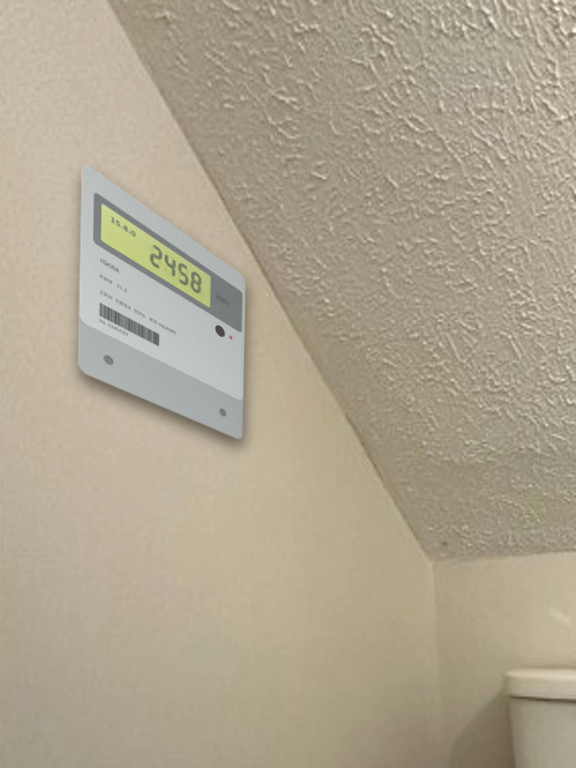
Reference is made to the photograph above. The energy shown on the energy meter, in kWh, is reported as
2458 kWh
